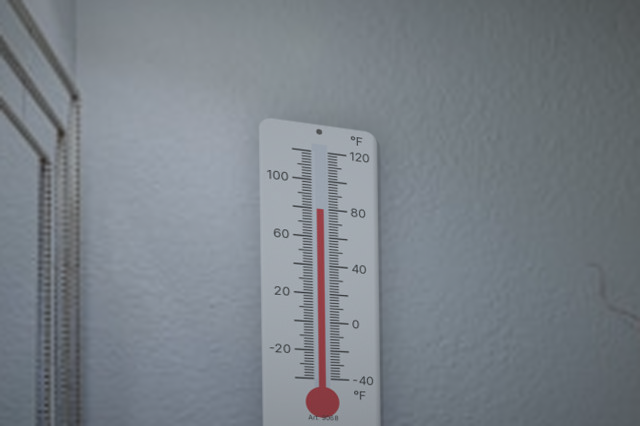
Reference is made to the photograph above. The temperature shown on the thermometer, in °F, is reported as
80 °F
